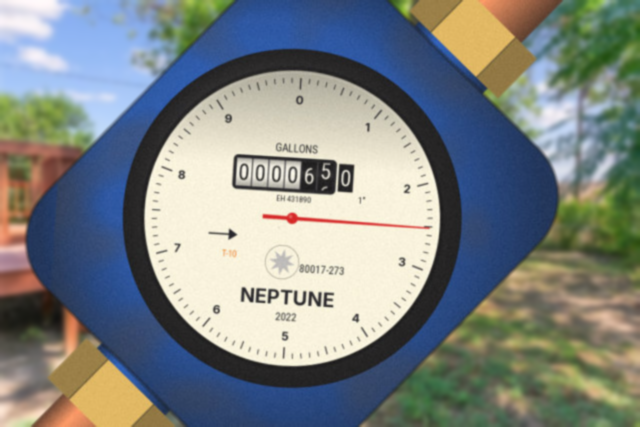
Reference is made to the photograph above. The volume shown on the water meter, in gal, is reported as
652.5 gal
